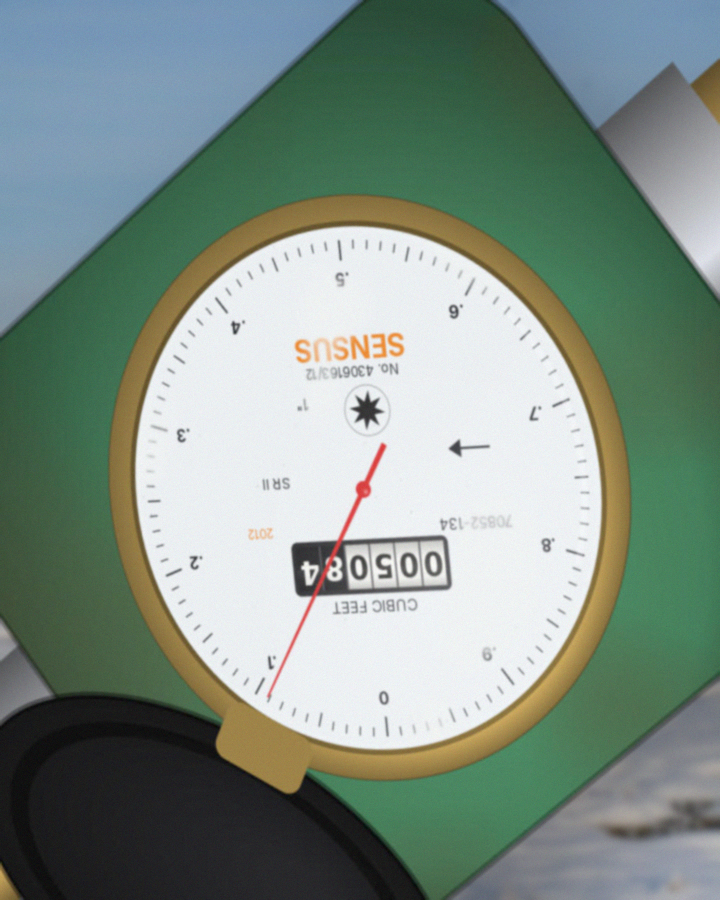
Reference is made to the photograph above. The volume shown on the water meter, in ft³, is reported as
5084.09 ft³
